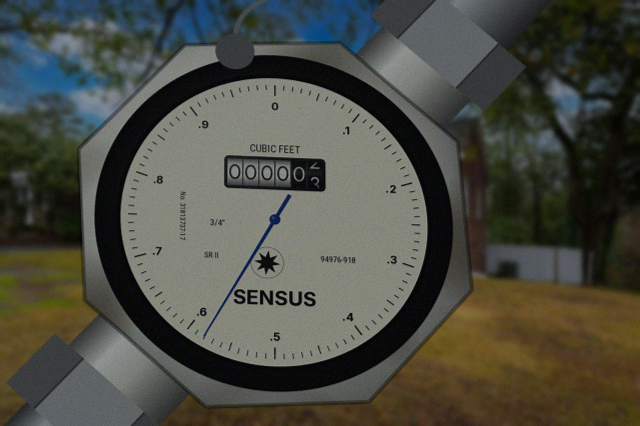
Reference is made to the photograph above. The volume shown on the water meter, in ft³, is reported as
2.58 ft³
